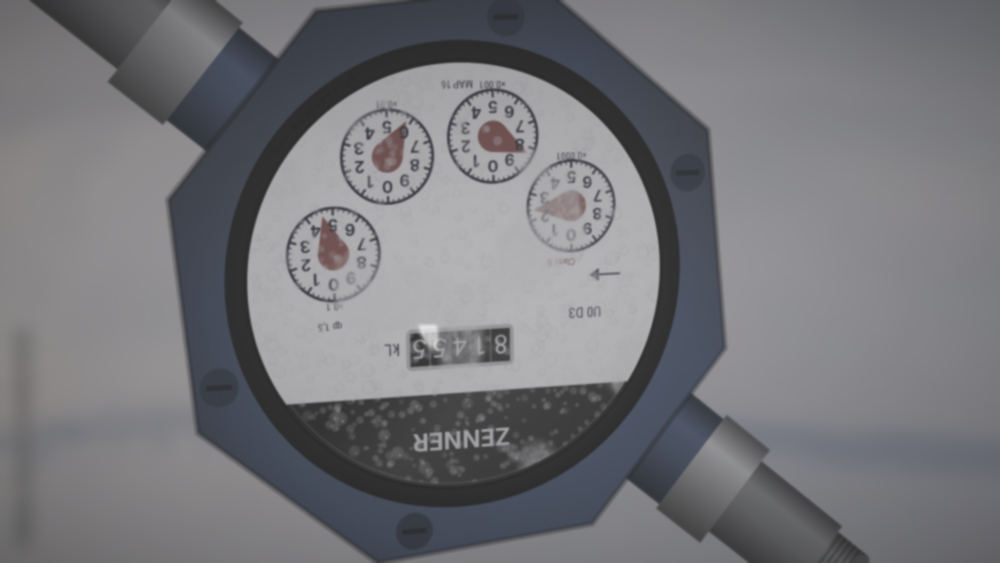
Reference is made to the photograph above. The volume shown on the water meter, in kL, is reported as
81455.4582 kL
